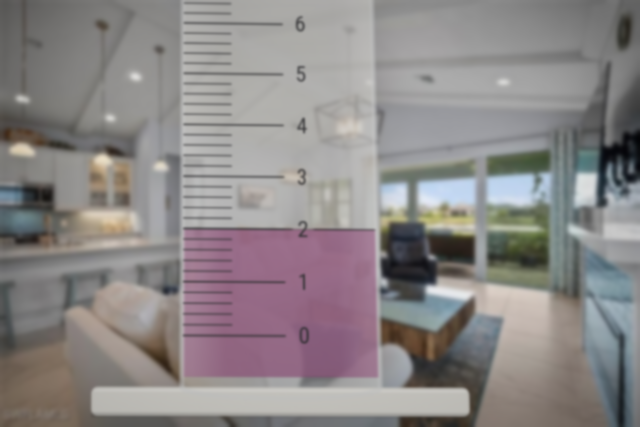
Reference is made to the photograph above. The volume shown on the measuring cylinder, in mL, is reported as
2 mL
